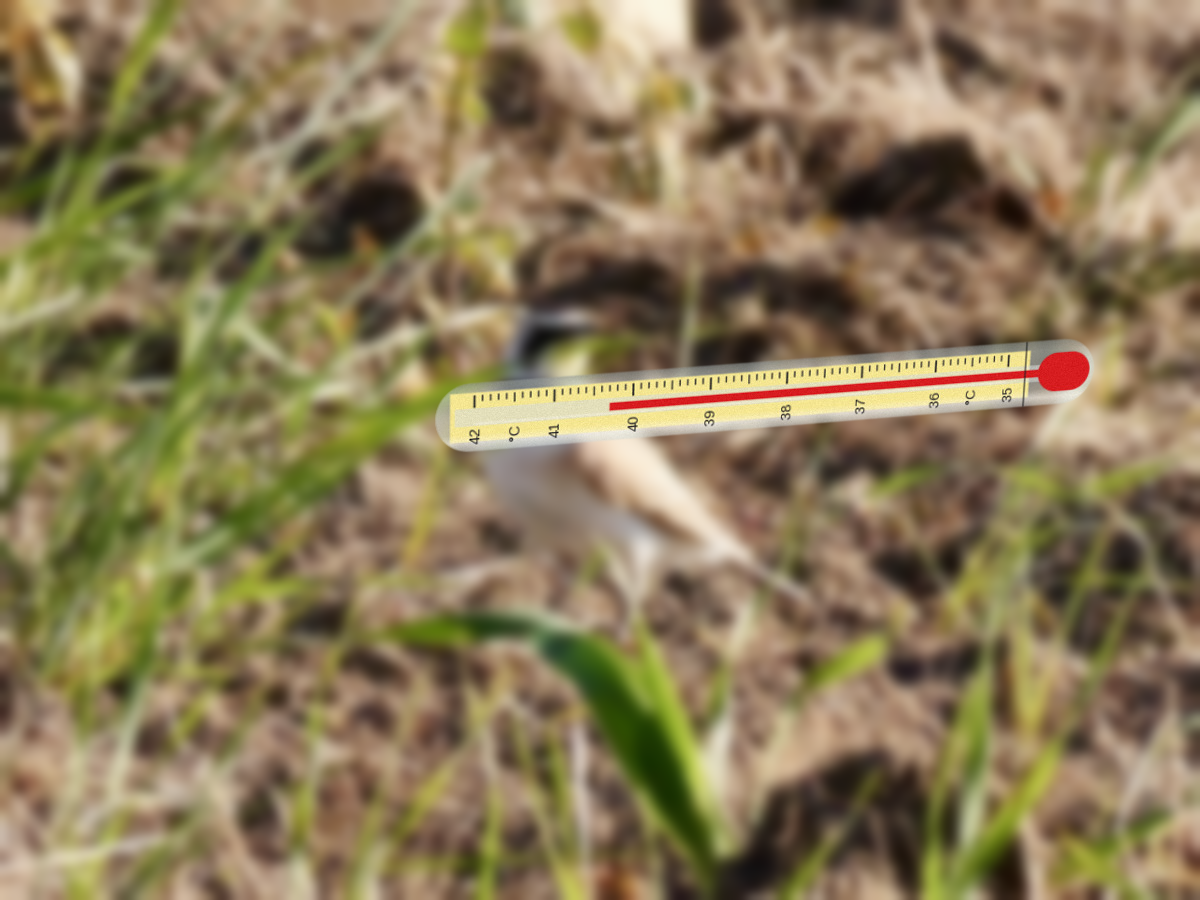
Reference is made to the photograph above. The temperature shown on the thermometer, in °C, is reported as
40.3 °C
